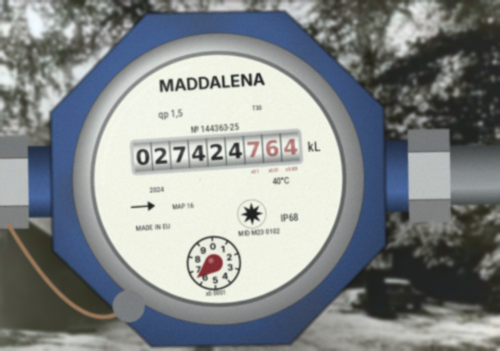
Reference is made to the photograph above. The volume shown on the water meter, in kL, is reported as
27424.7646 kL
